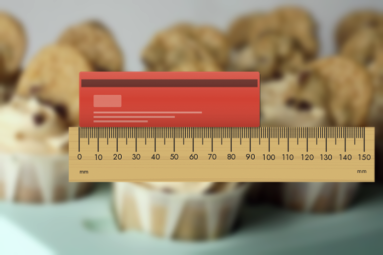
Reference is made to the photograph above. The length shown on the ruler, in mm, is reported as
95 mm
